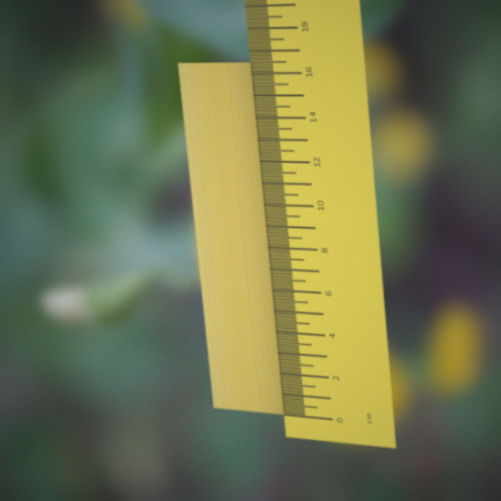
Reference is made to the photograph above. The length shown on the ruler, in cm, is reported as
16.5 cm
